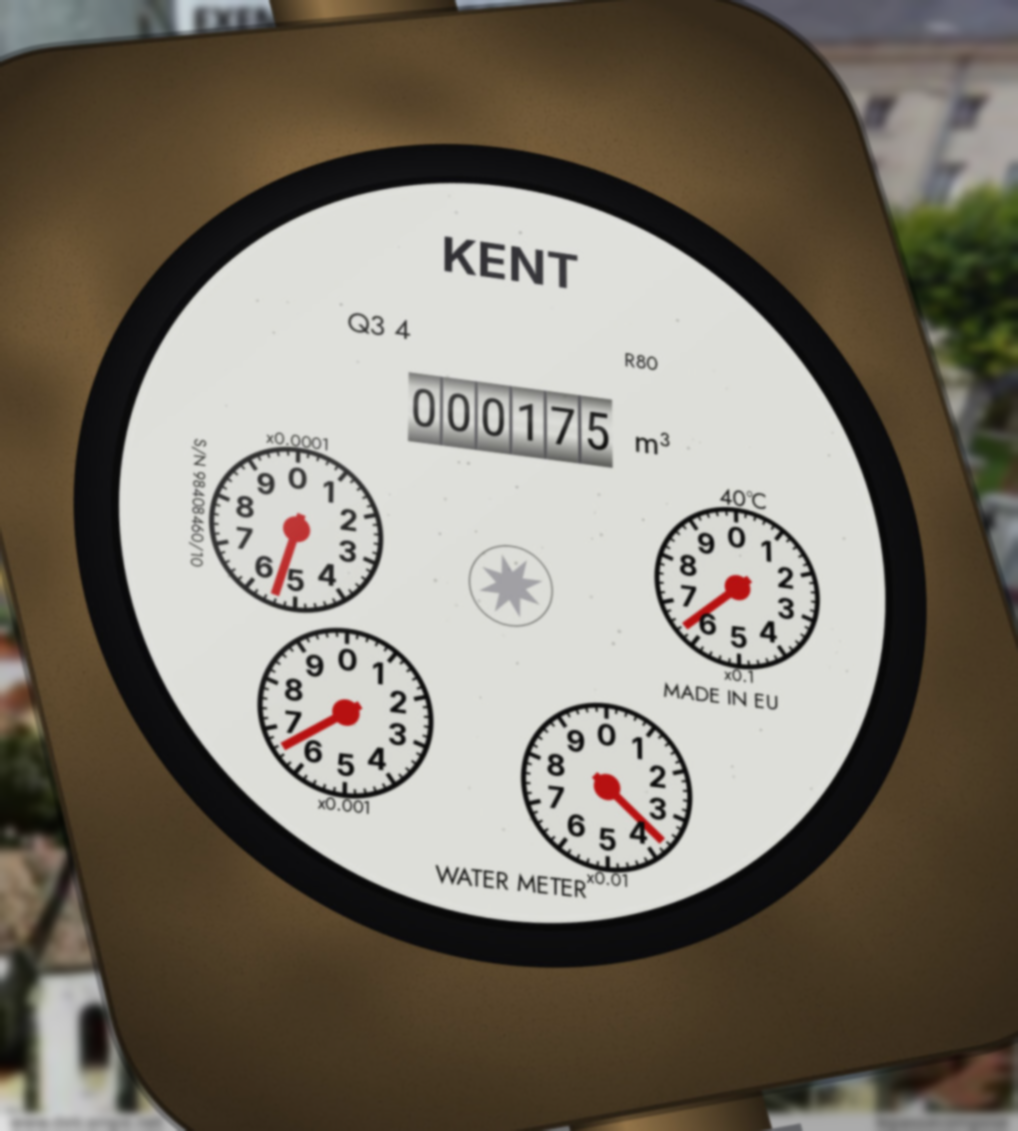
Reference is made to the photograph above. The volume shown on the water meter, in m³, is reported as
175.6365 m³
